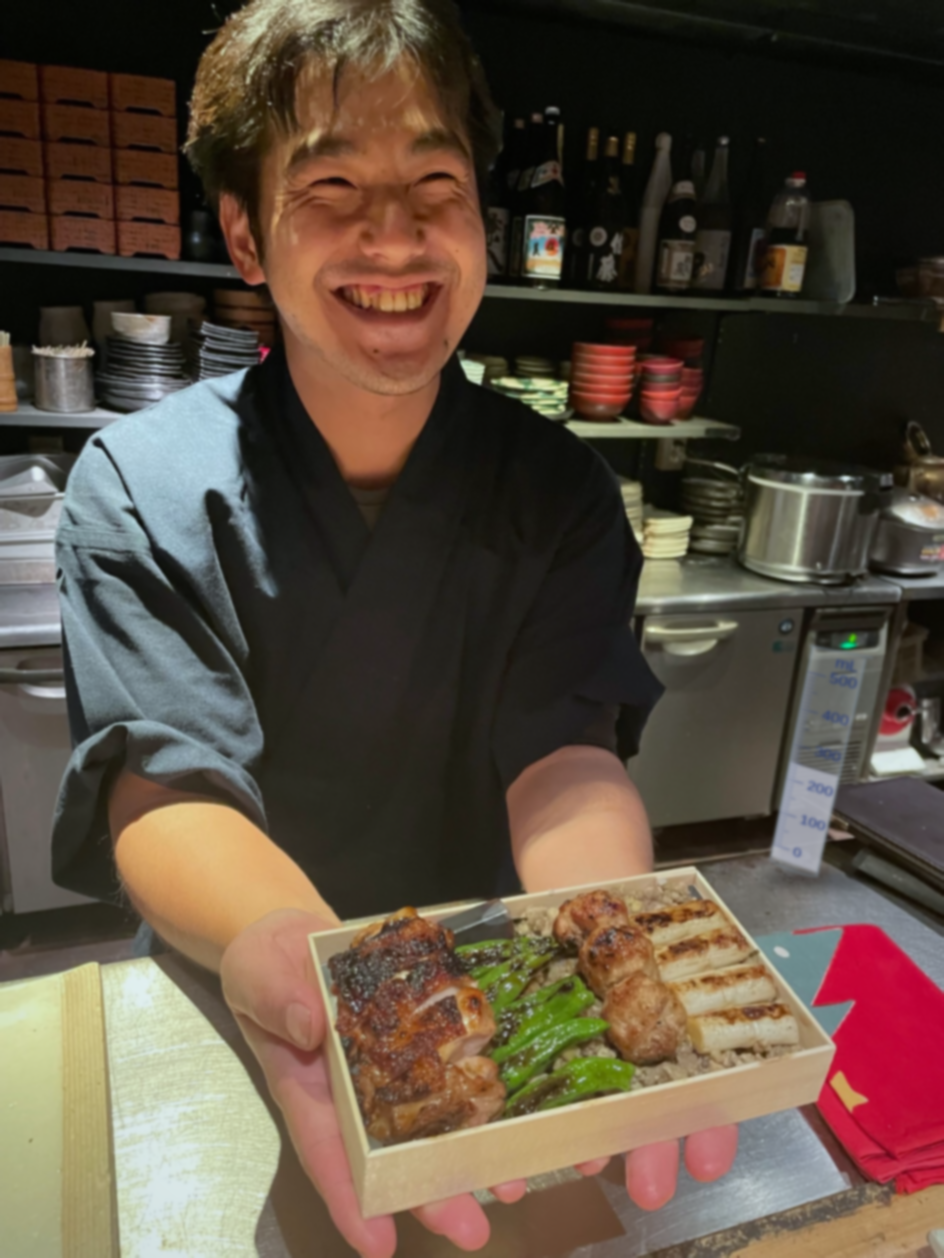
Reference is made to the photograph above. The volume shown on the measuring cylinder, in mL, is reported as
250 mL
